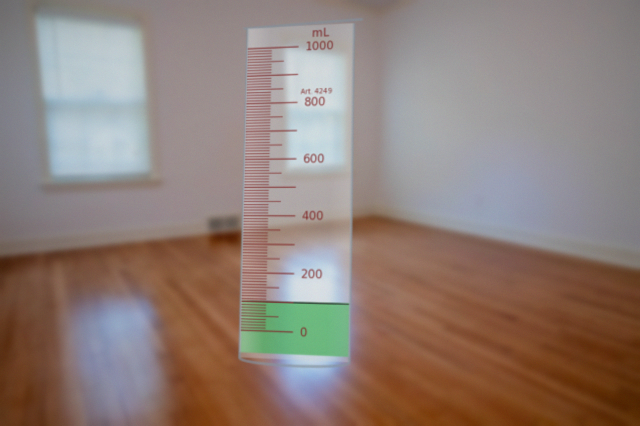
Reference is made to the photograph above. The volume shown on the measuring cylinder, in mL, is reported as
100 mL
